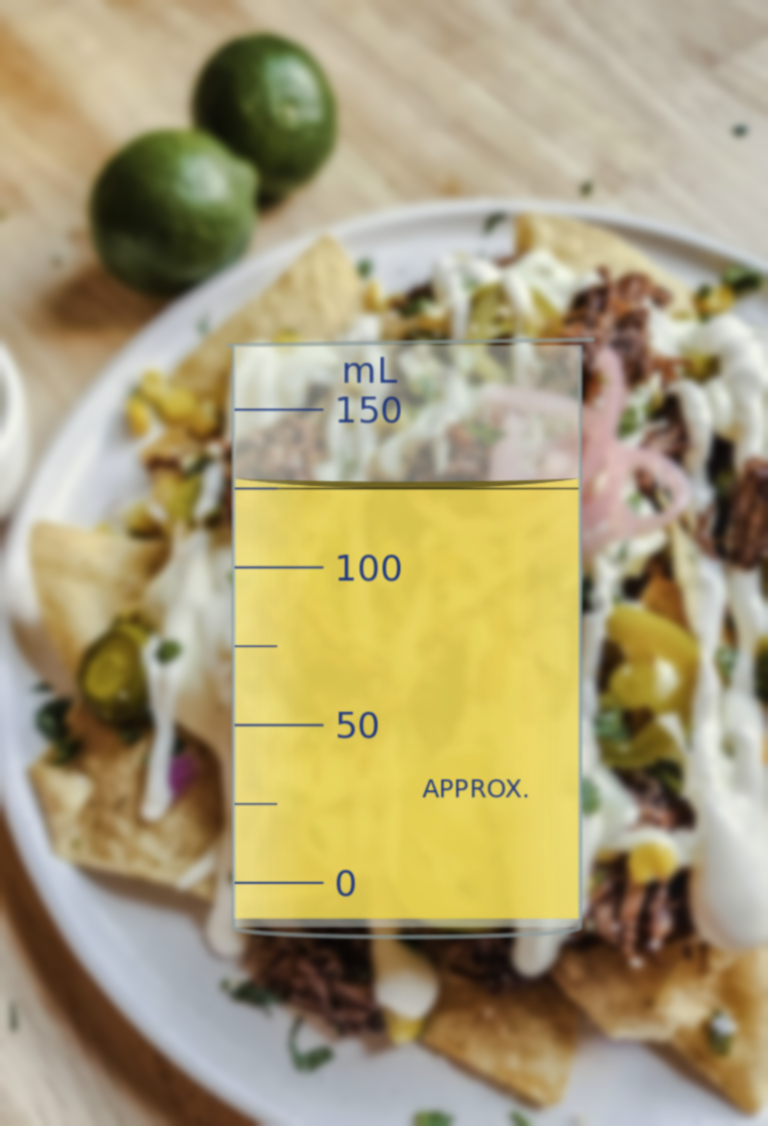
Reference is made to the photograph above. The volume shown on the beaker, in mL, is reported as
125 mL
